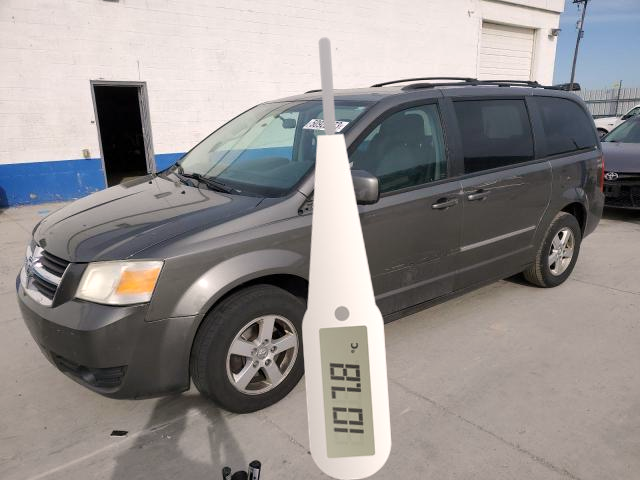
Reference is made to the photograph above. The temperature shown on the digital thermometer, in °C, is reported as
107.8 °C
